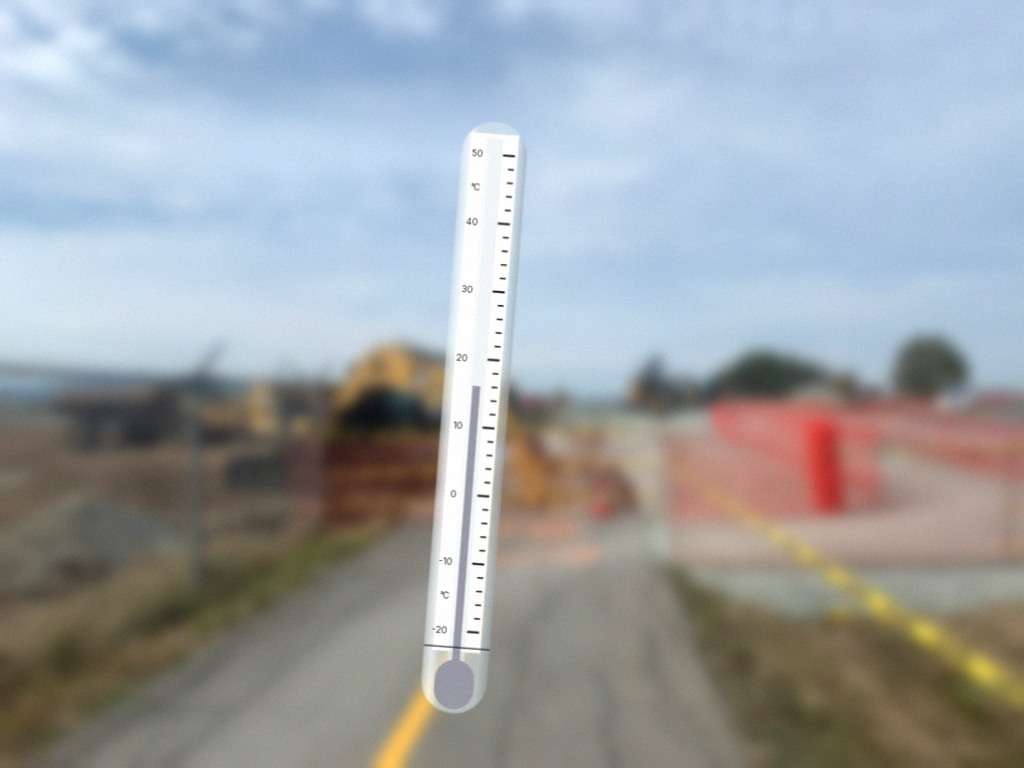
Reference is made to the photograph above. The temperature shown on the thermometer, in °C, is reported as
16 °C
